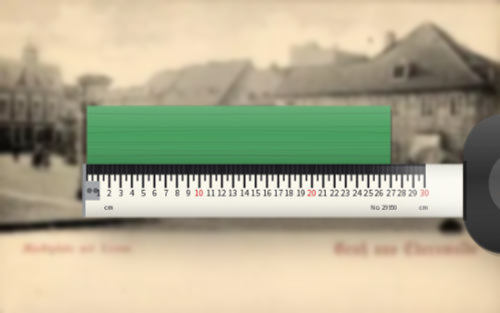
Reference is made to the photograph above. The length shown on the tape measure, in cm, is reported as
27 cm
